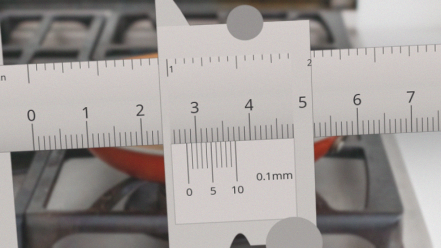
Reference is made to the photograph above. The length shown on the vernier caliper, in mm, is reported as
28.2 mm
